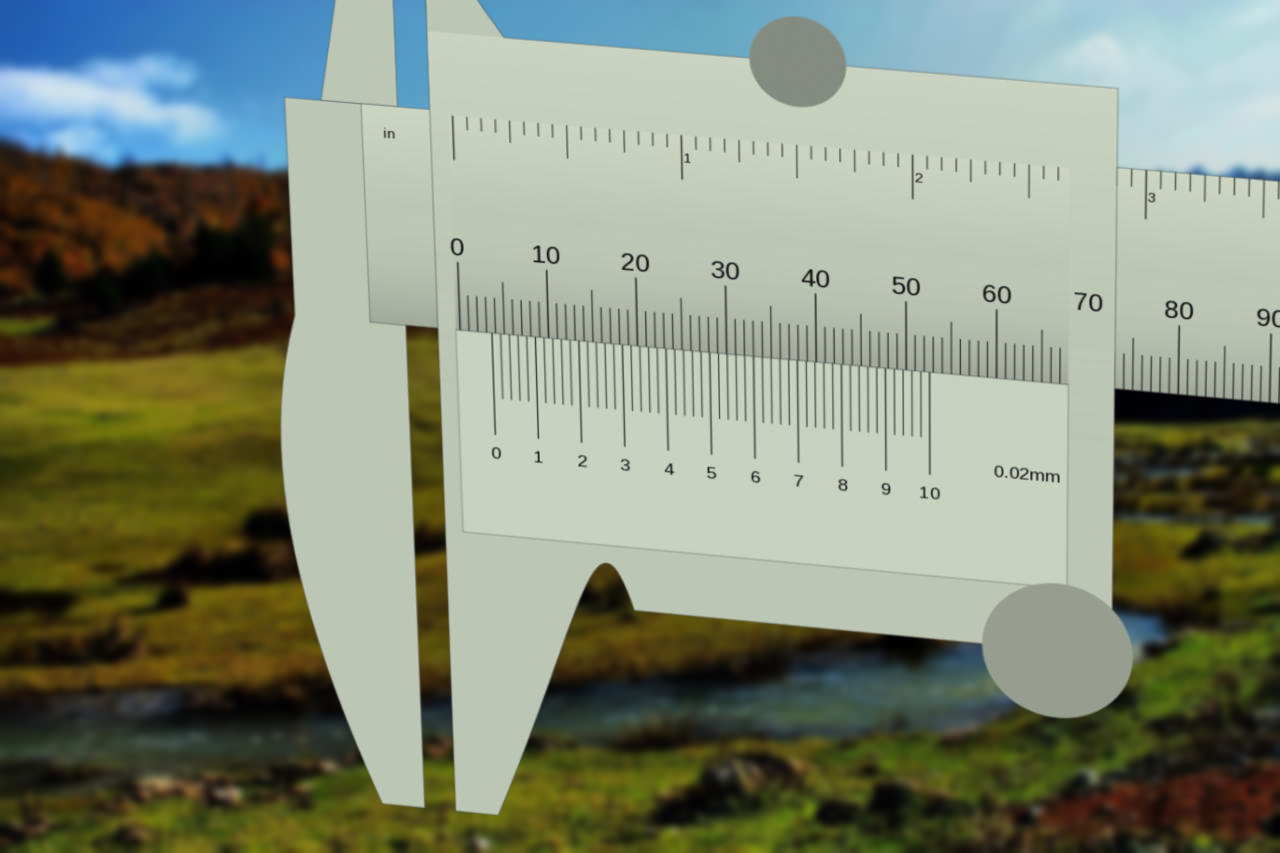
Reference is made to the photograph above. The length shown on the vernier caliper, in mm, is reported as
3.6 mm
